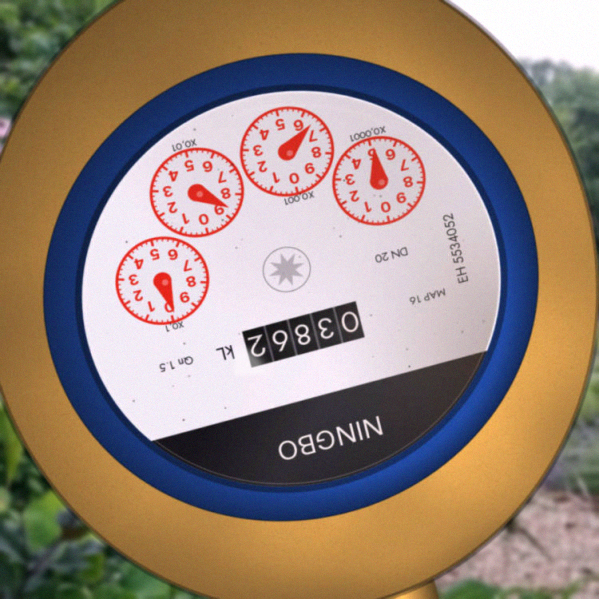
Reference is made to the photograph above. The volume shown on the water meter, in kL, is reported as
3861.9865 kL
